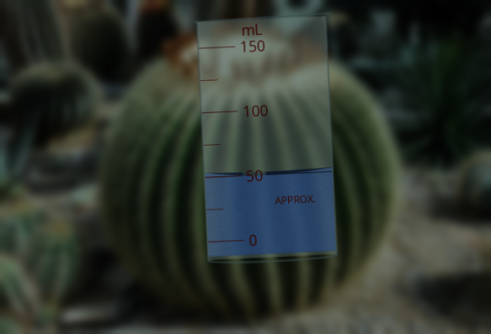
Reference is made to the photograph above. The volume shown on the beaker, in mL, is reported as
50 mL
